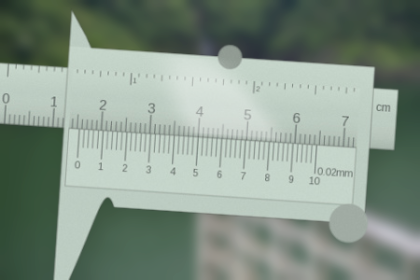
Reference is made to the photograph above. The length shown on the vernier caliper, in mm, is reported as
15.5 mm
